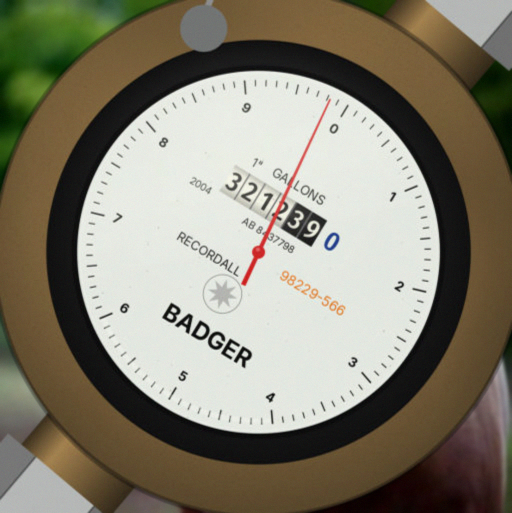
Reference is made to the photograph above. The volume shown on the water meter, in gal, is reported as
3212389.8 gal
